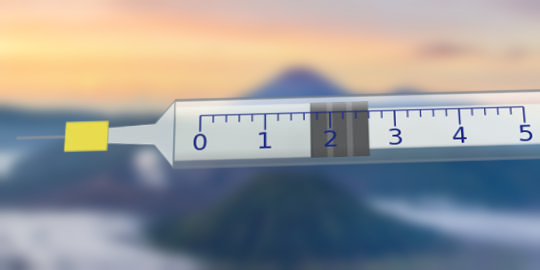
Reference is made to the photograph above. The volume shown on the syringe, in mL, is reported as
1.7 mL
